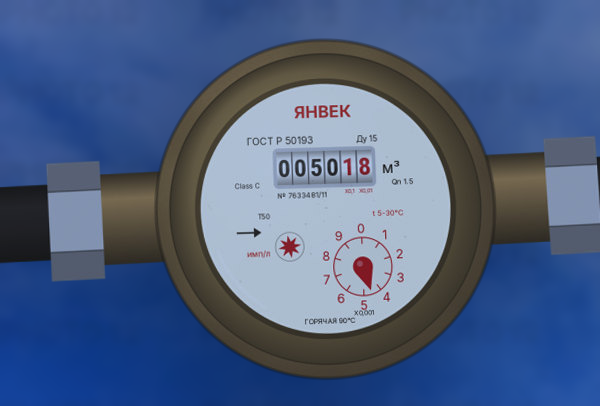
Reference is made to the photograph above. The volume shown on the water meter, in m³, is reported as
50.184 m³
